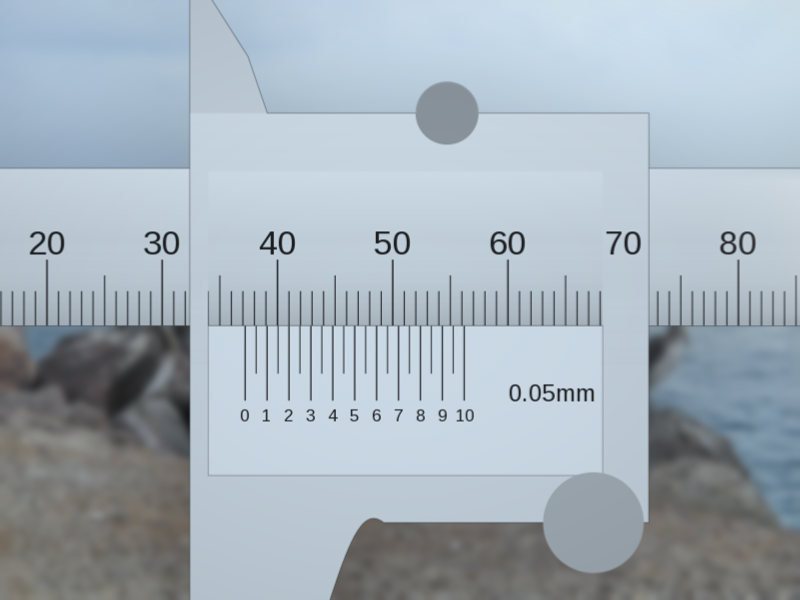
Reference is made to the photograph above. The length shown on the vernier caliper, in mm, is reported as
37.2 mm
